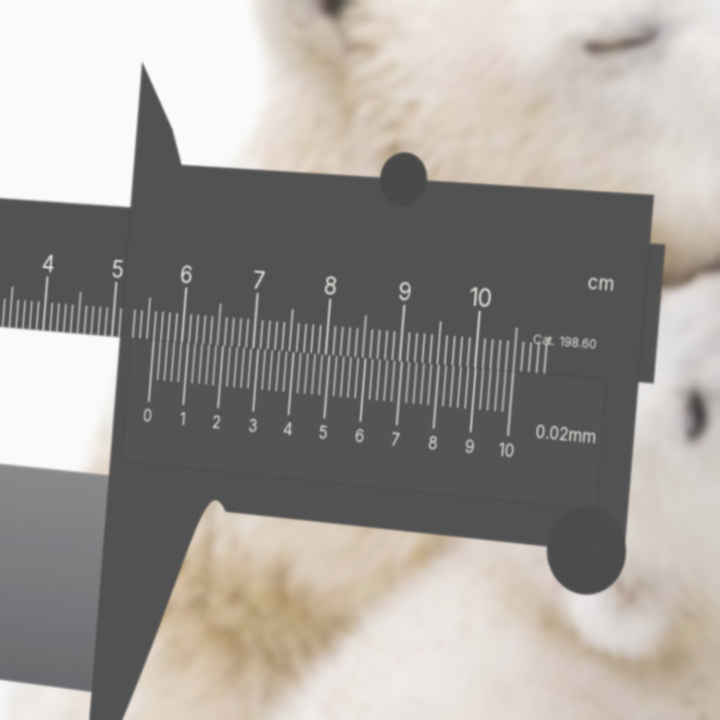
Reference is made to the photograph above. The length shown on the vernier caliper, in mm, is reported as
56.0 mm
